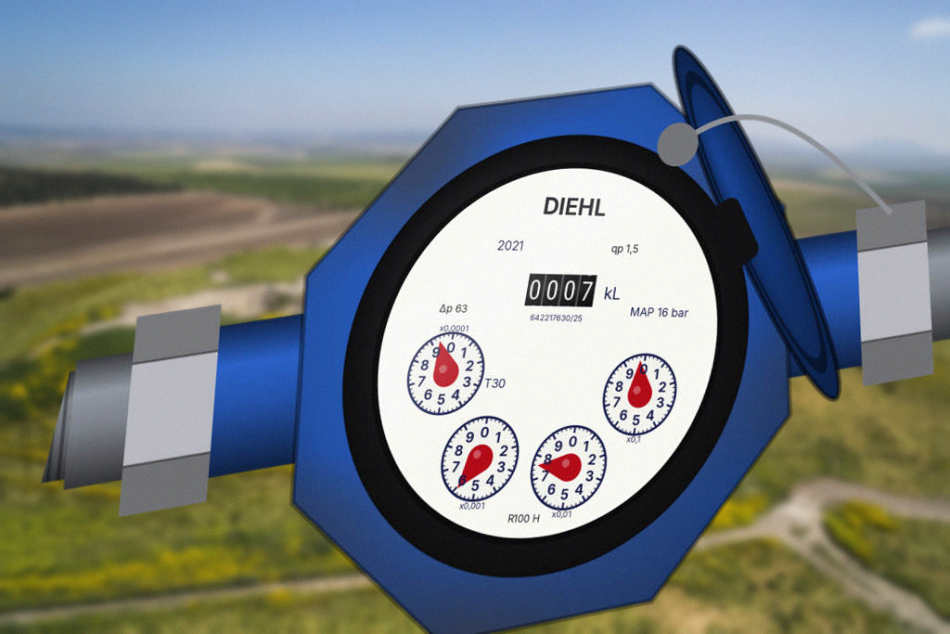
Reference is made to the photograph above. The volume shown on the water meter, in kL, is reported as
6.9759 kL
